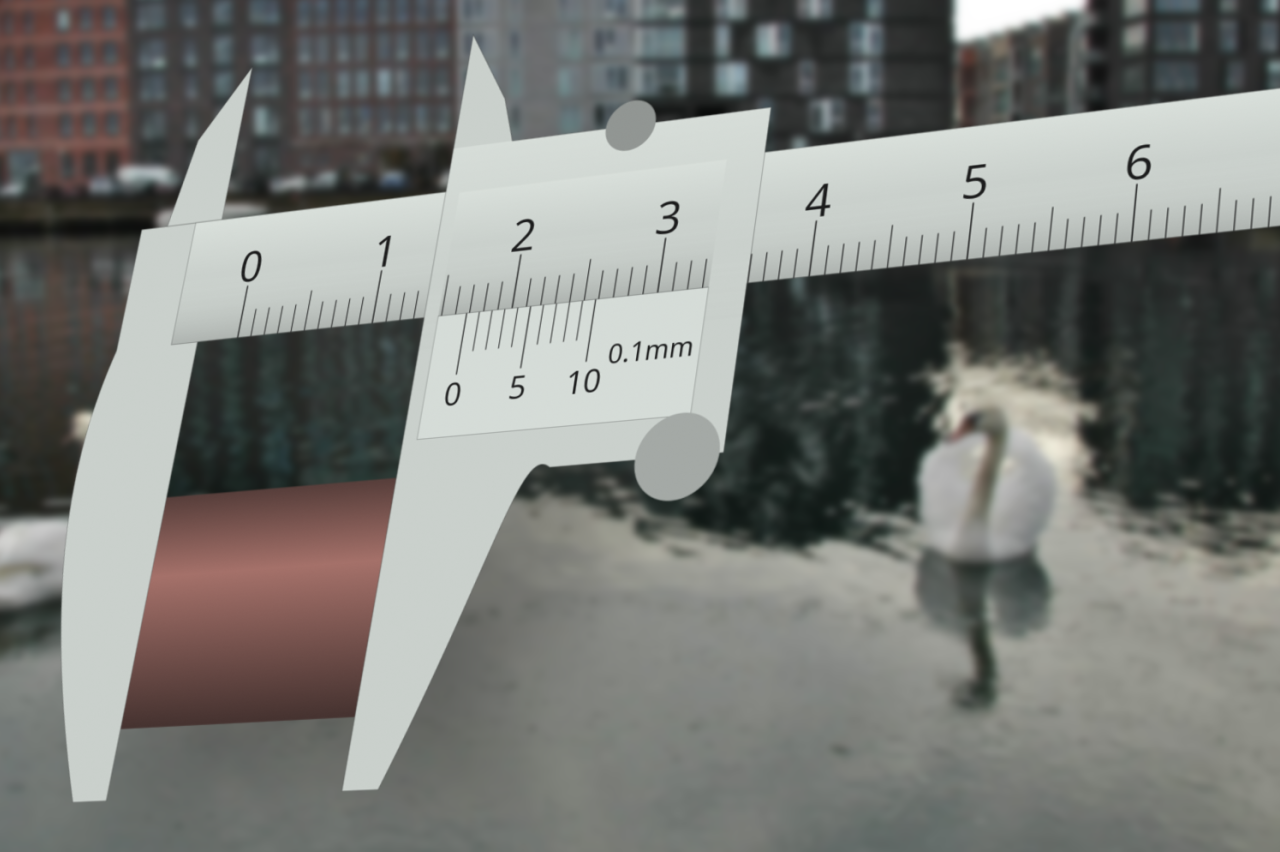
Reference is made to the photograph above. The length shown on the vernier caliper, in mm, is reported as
16.8 mm
